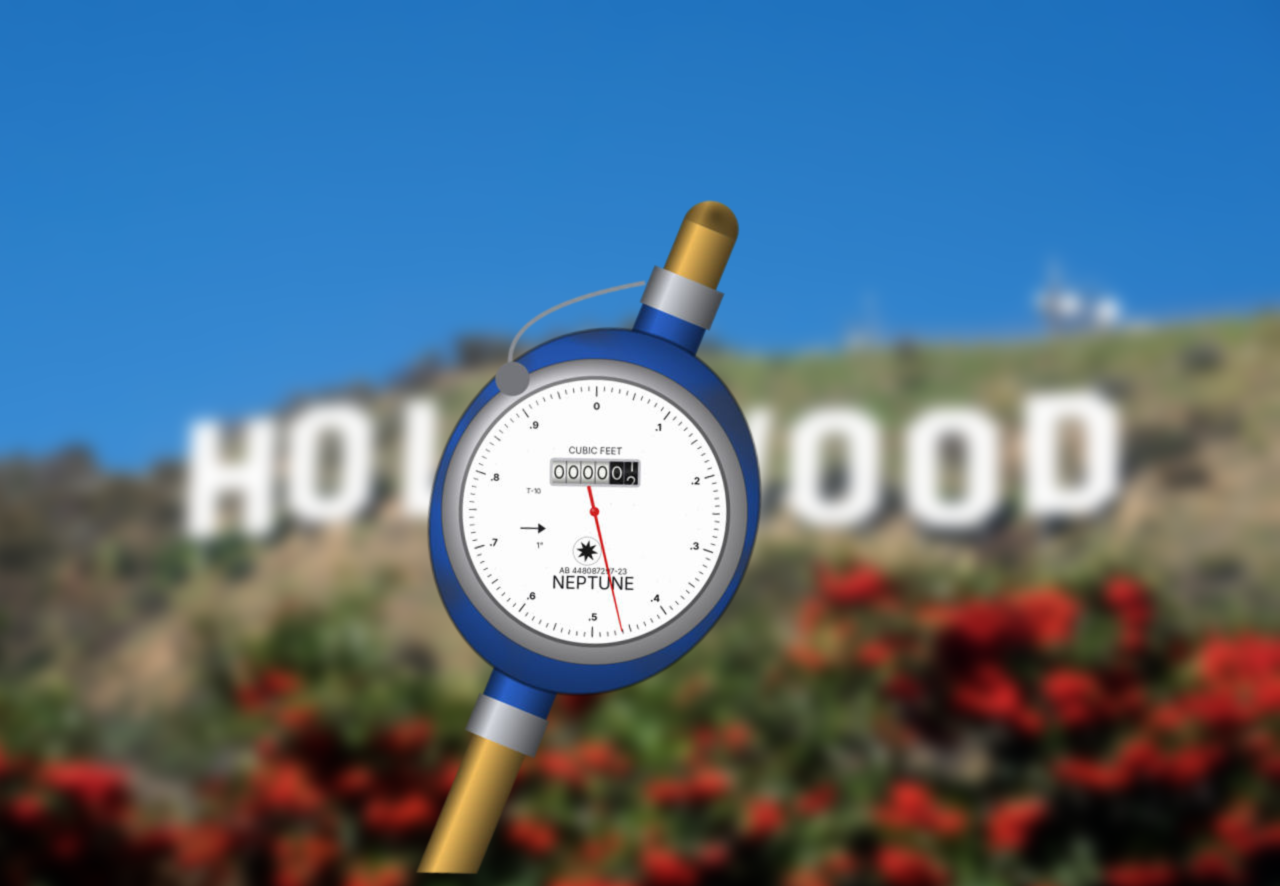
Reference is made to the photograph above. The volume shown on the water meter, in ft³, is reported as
1.46 ft³
